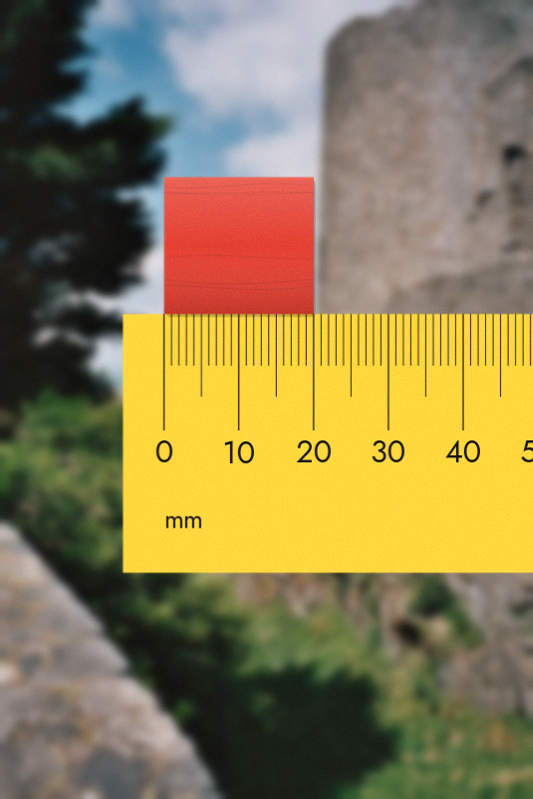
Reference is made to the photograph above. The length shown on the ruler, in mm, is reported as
20 mm
